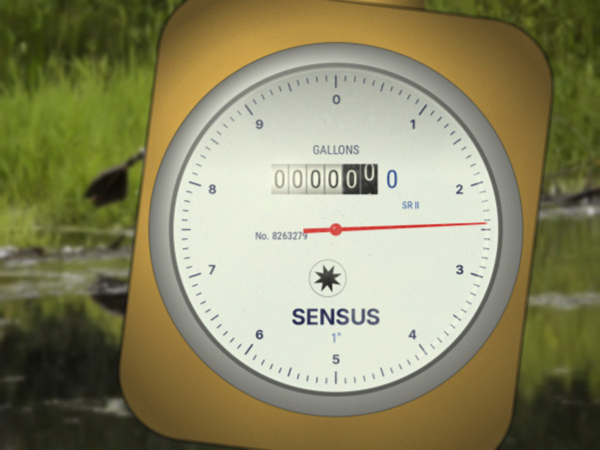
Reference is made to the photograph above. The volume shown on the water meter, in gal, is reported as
2.4 gal
